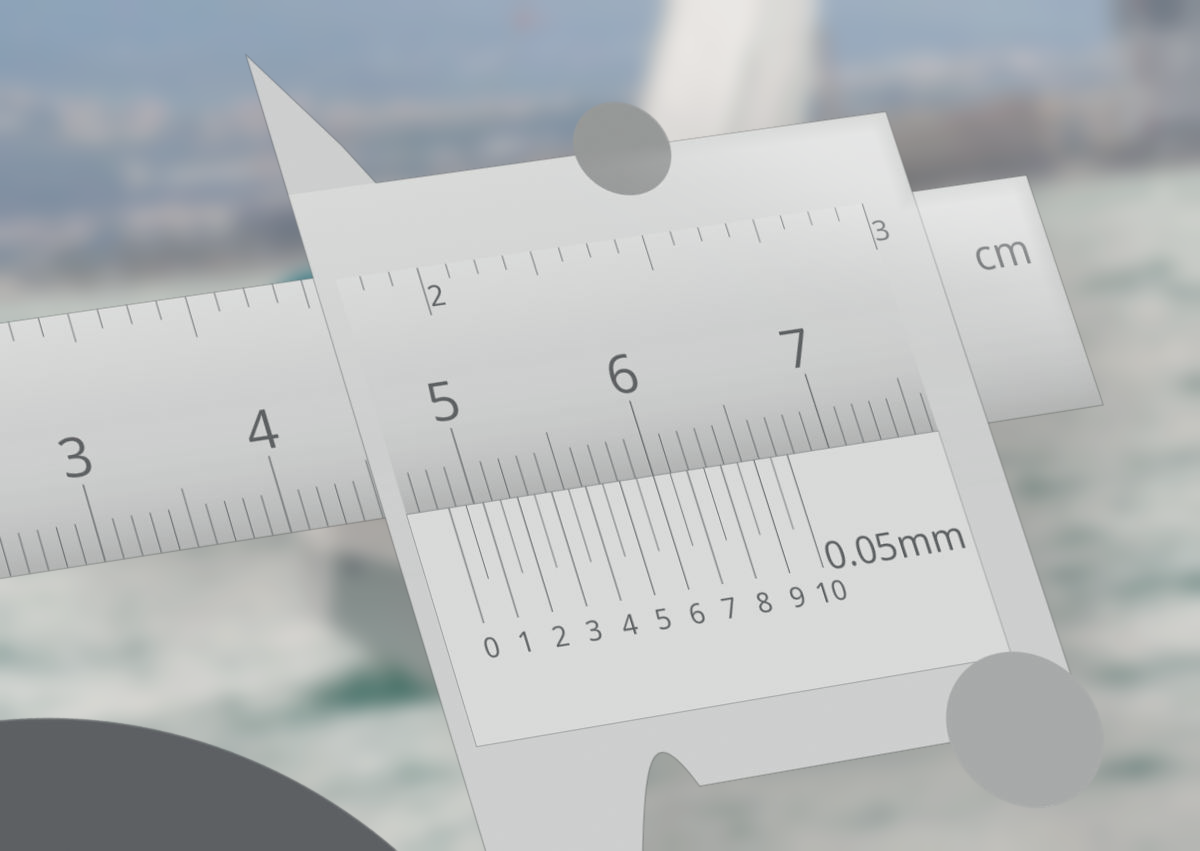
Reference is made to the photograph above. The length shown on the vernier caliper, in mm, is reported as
48.6 mm
